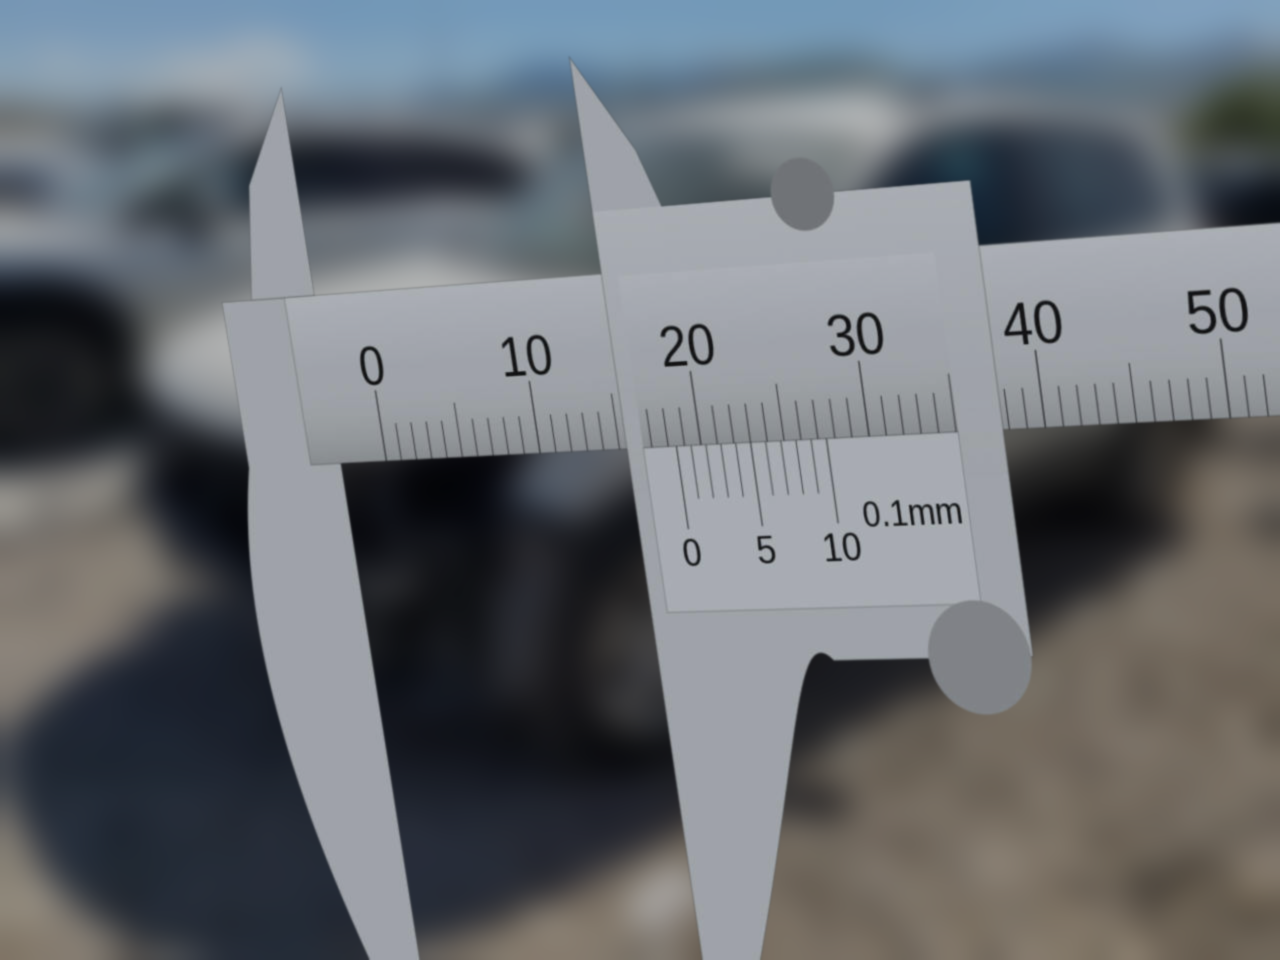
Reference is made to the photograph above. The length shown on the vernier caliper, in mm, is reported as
18.5 mm
